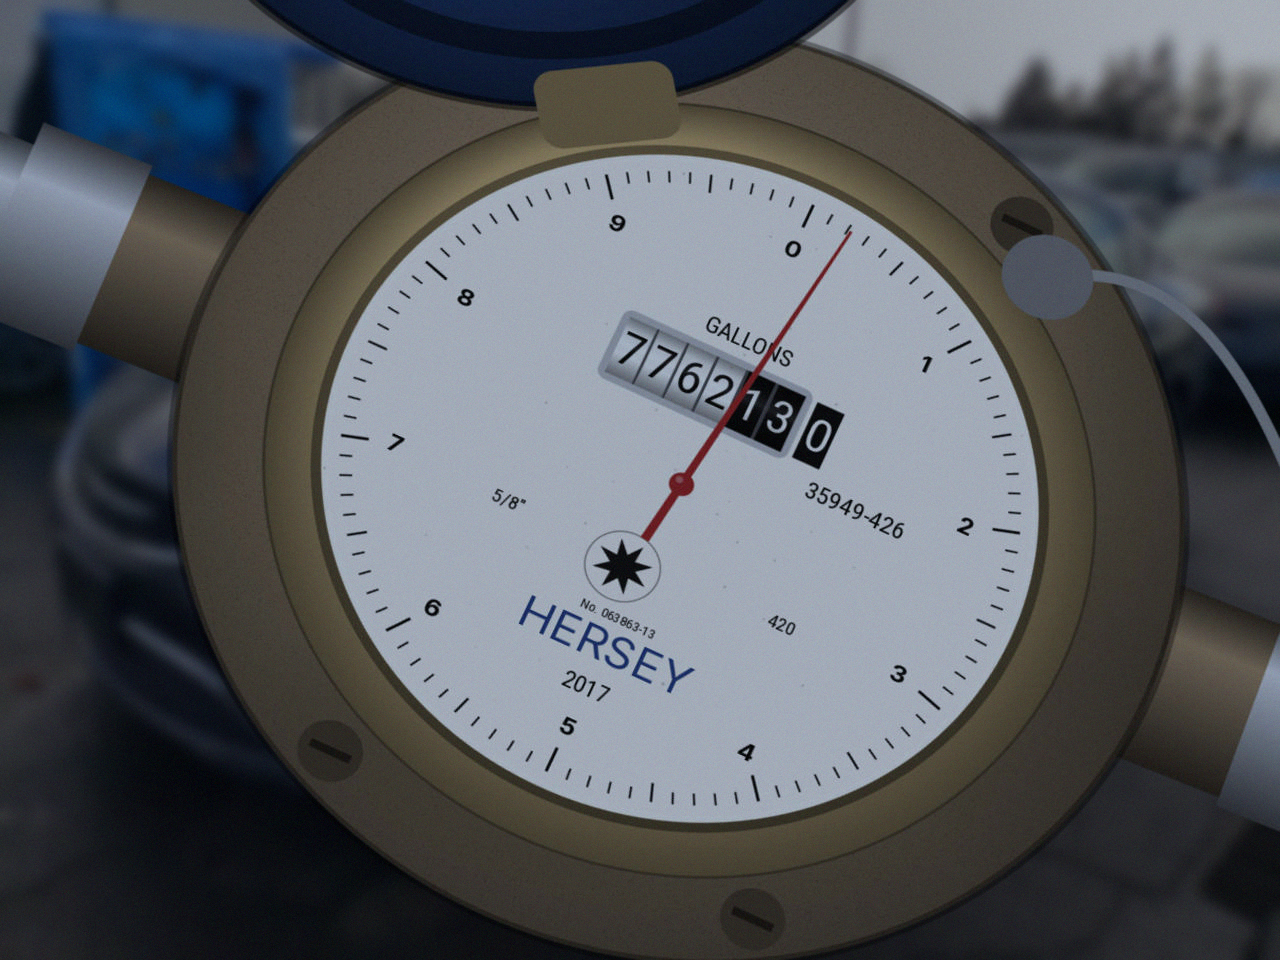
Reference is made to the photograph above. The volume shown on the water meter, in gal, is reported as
7762130.2 gal
